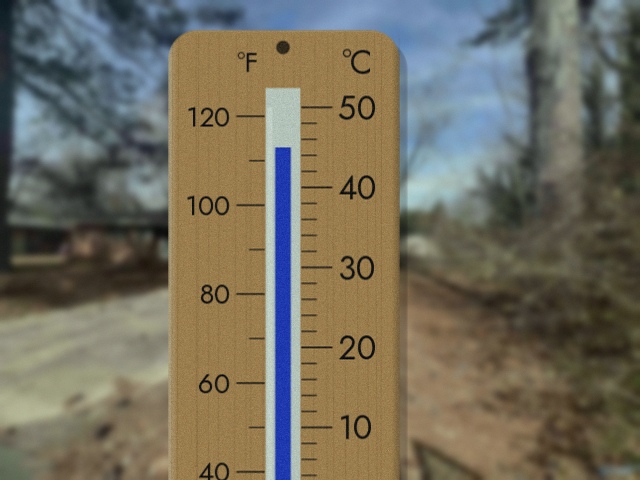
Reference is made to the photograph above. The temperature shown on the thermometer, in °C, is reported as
45 °C
